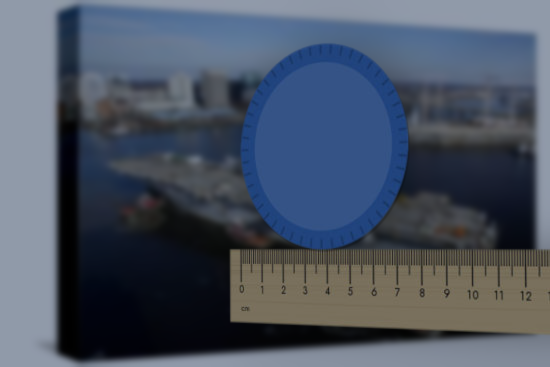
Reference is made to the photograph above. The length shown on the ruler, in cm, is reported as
7.5 cm
